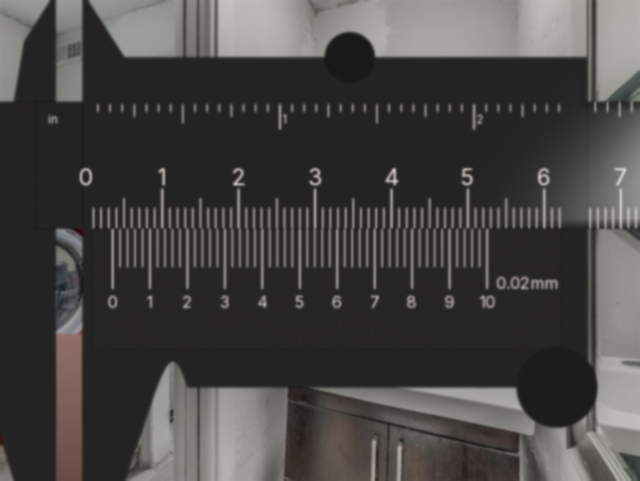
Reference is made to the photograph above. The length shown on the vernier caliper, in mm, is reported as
3.5 mm
